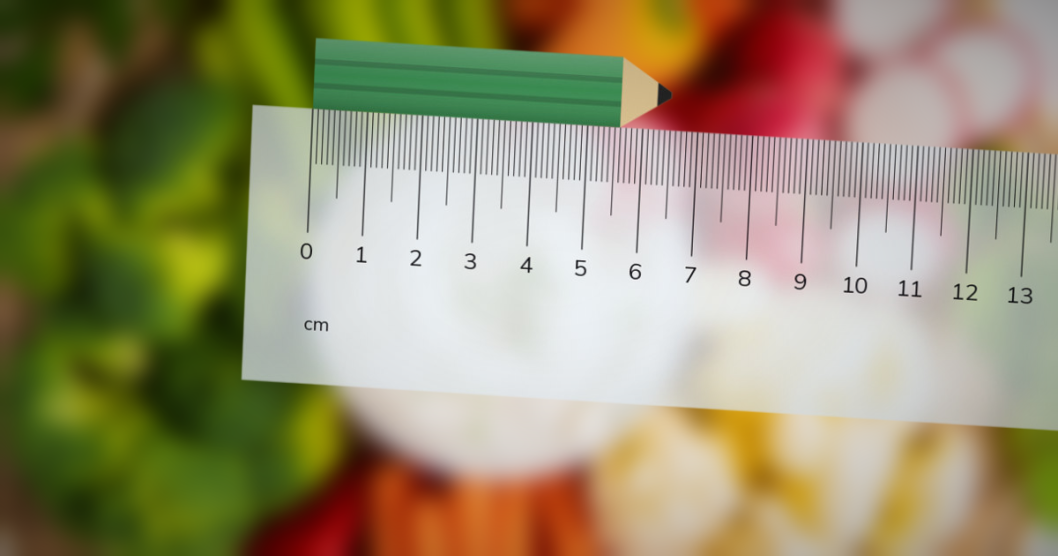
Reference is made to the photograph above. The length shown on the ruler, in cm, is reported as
6.5 cm
